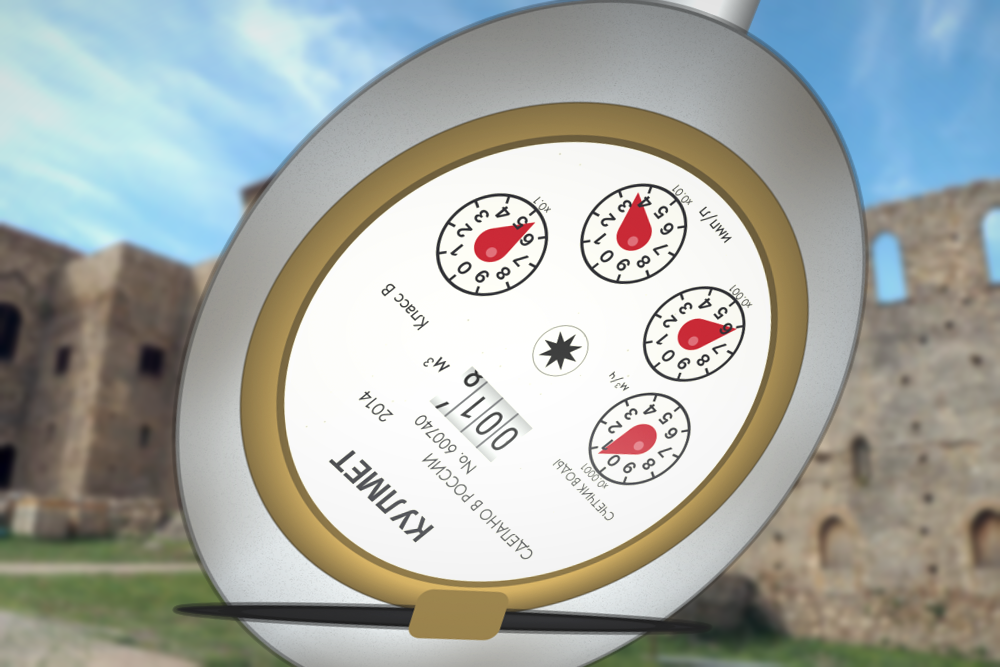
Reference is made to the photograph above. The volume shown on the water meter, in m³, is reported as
17.5360 m³
